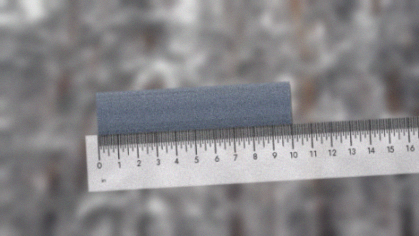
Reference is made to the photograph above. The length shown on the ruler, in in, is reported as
10 in
